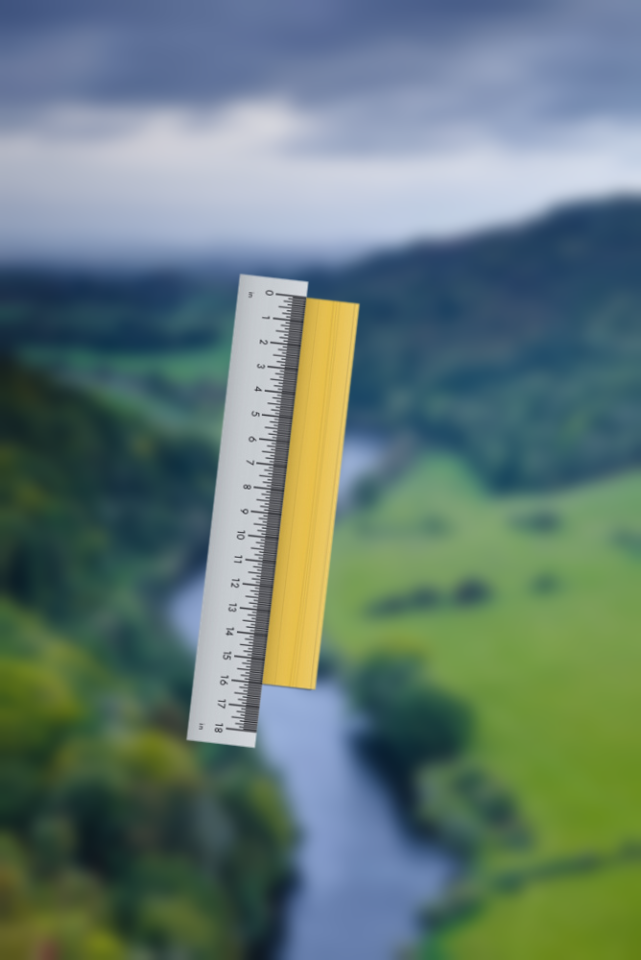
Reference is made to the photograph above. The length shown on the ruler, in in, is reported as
16 in
